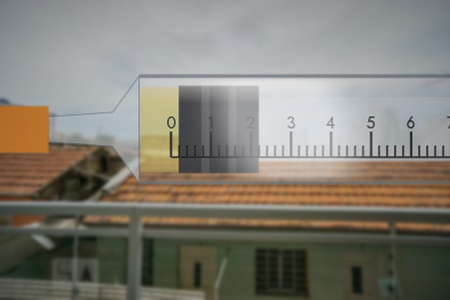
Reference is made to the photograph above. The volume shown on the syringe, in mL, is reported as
0.2 mL
